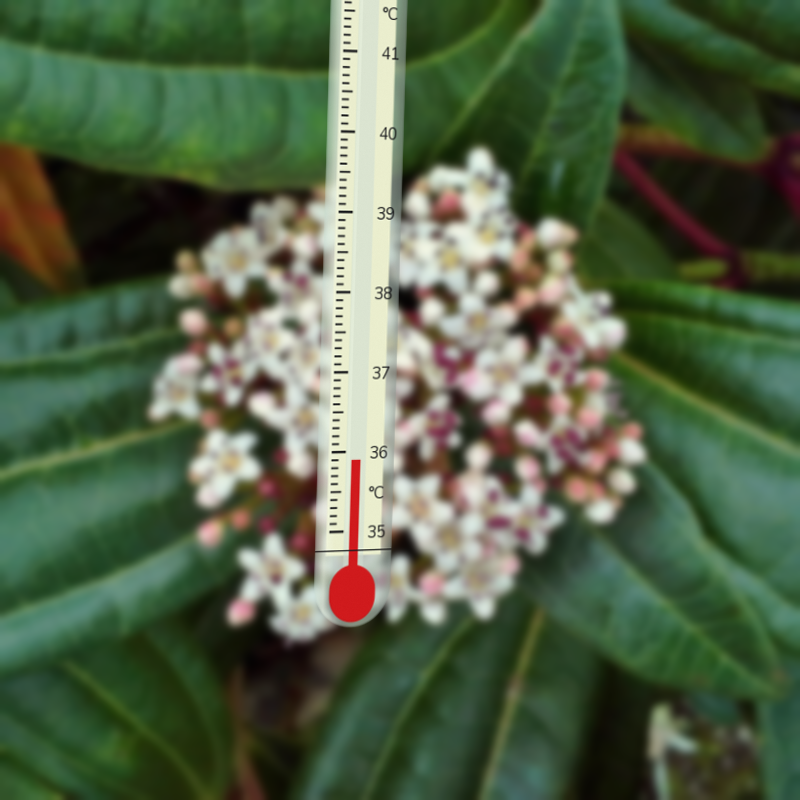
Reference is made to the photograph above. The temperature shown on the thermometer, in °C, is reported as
35.9 °C
